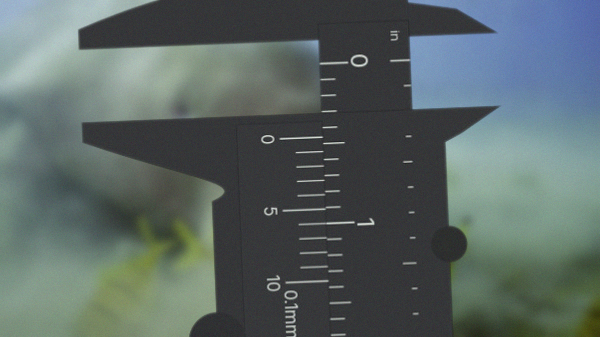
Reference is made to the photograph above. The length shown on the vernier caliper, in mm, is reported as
4.6 mm
